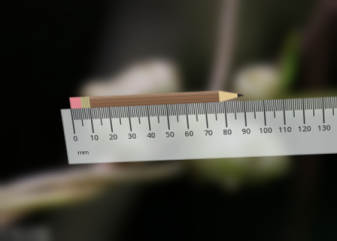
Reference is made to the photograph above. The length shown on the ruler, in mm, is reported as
90 mm
